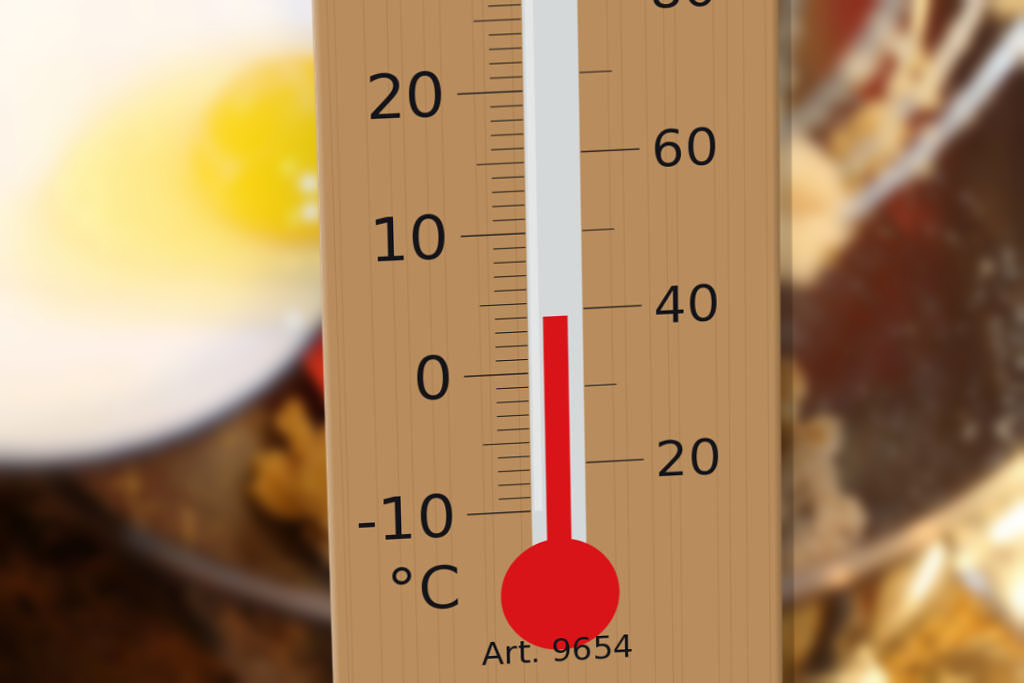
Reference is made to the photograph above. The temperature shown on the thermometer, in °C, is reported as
4 °C
